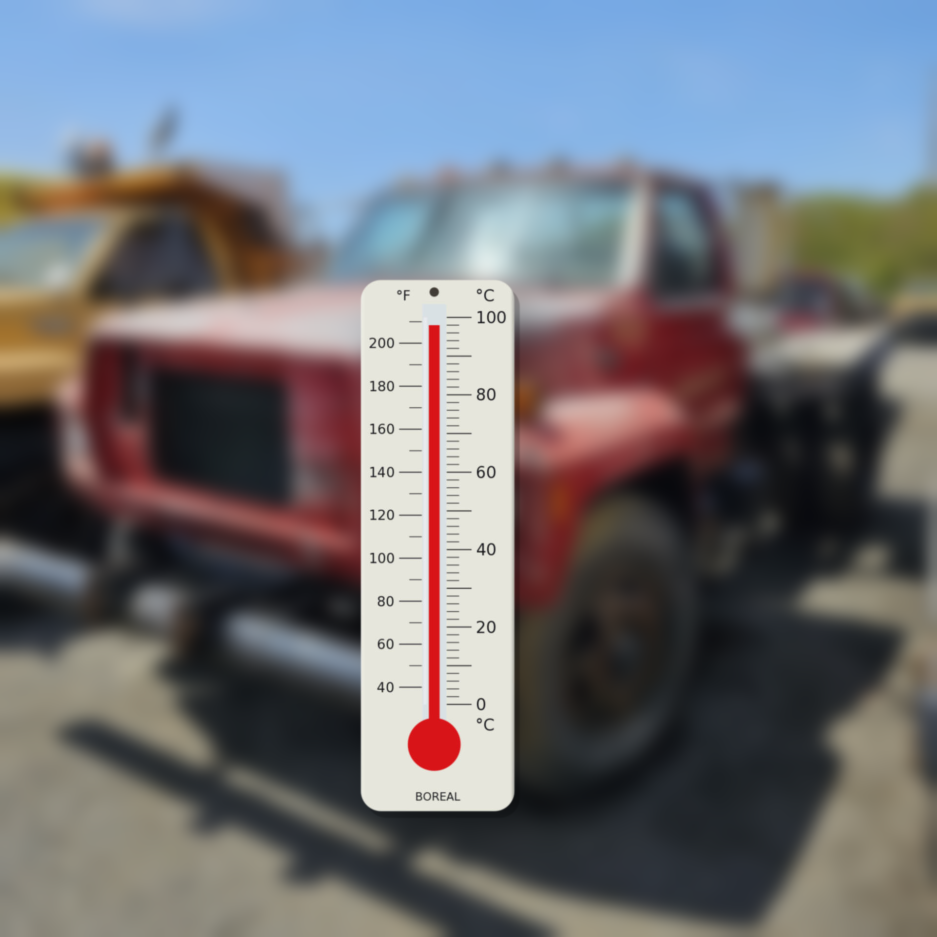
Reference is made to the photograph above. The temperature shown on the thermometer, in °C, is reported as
98 °C
